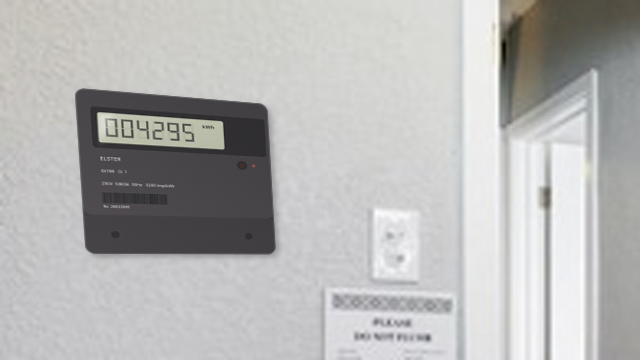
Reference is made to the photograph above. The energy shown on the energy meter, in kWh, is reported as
4295 kWh
